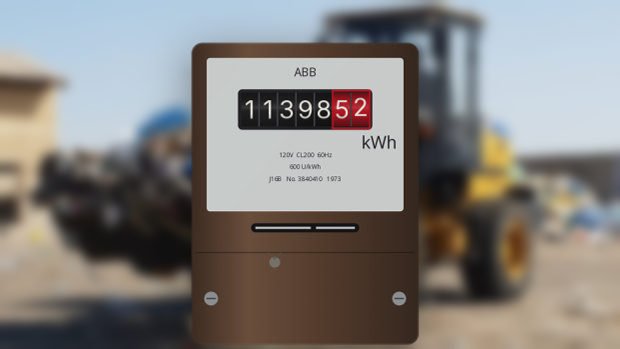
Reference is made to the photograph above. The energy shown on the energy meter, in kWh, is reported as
11398.52 kWh
